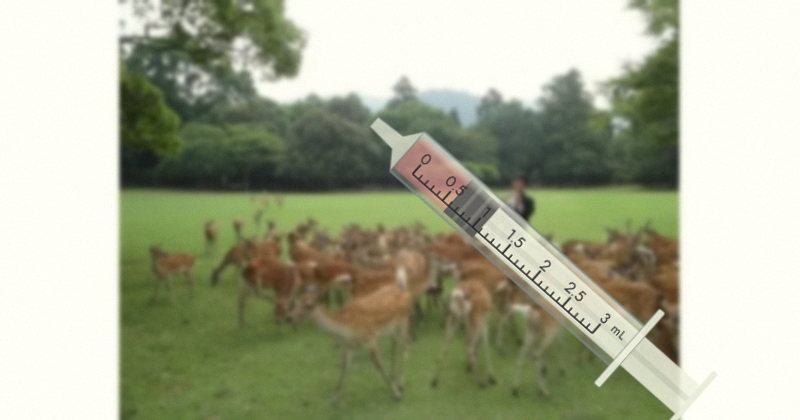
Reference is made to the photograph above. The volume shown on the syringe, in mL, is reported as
0.6 mL
